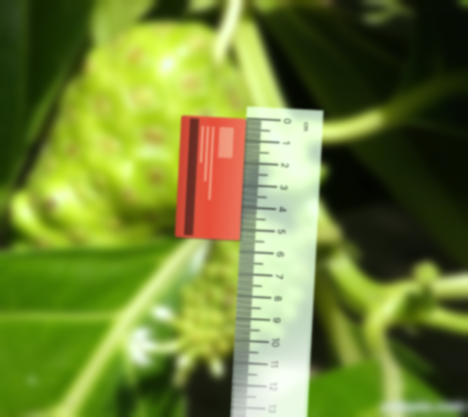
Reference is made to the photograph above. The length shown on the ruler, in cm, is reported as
5.5 cm
